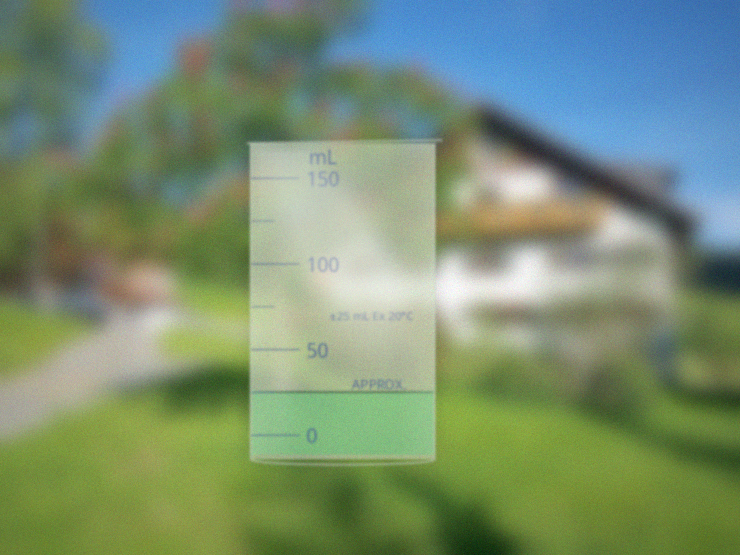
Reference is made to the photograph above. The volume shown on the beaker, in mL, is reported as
25 mL
